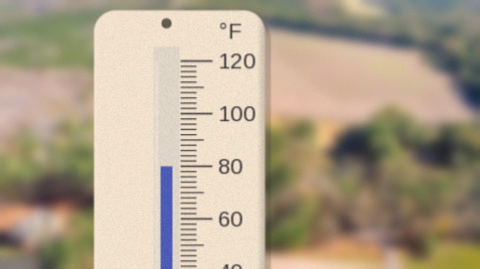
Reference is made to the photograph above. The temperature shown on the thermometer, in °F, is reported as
80 °F
